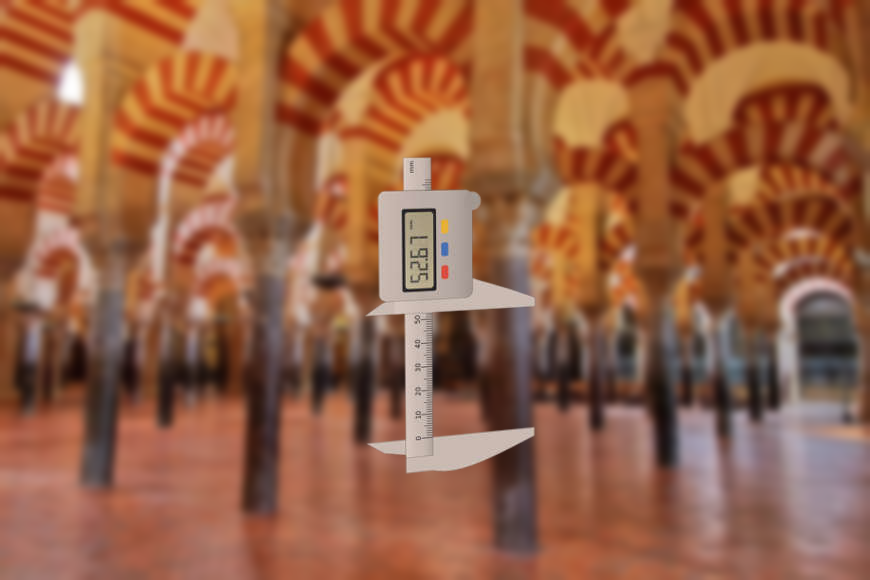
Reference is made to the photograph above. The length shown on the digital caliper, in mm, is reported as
52.67 mm
